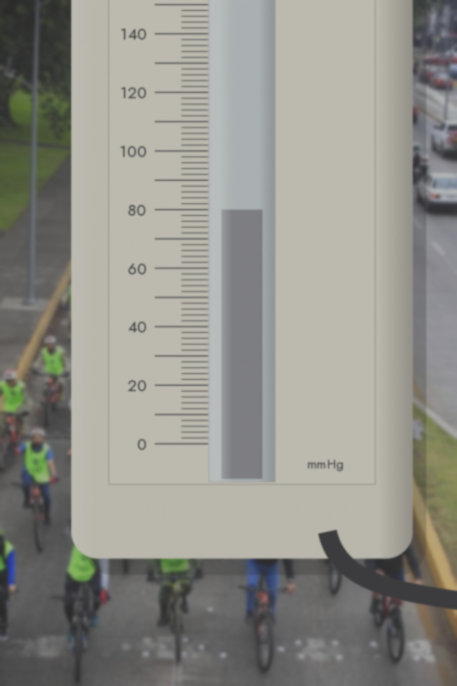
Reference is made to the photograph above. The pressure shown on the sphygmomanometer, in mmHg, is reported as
80 mmHg
